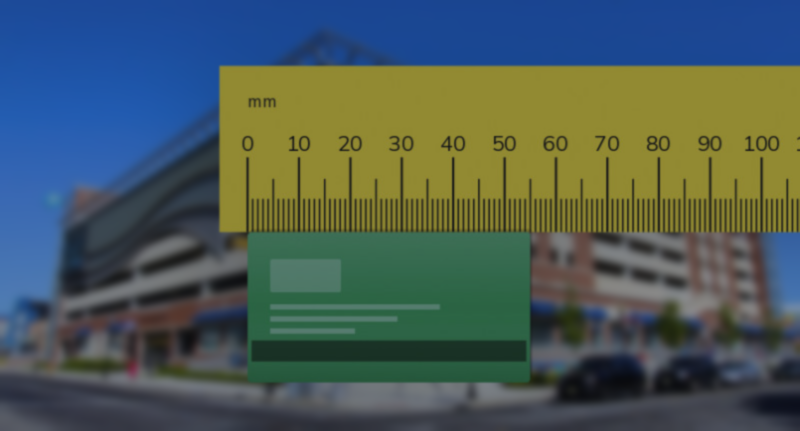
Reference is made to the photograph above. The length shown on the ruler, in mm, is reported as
55 mm
